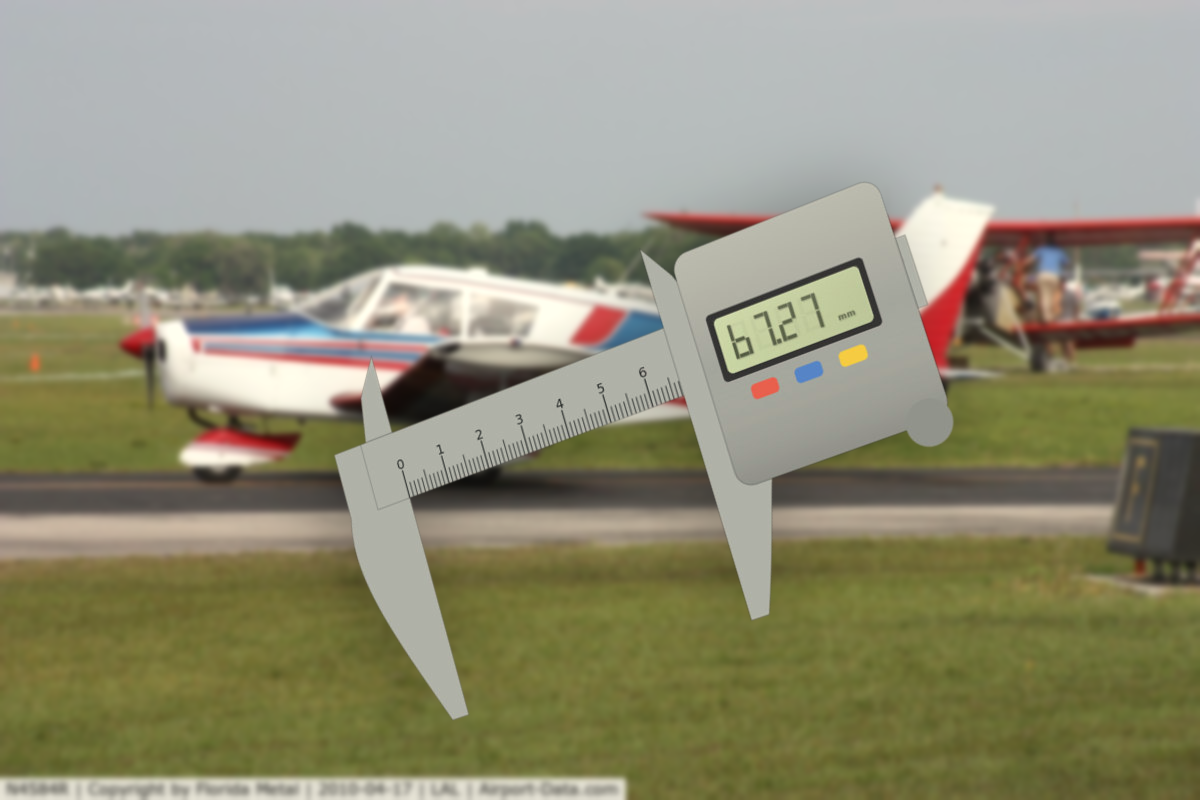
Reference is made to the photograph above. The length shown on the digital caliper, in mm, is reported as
67.27 mm
